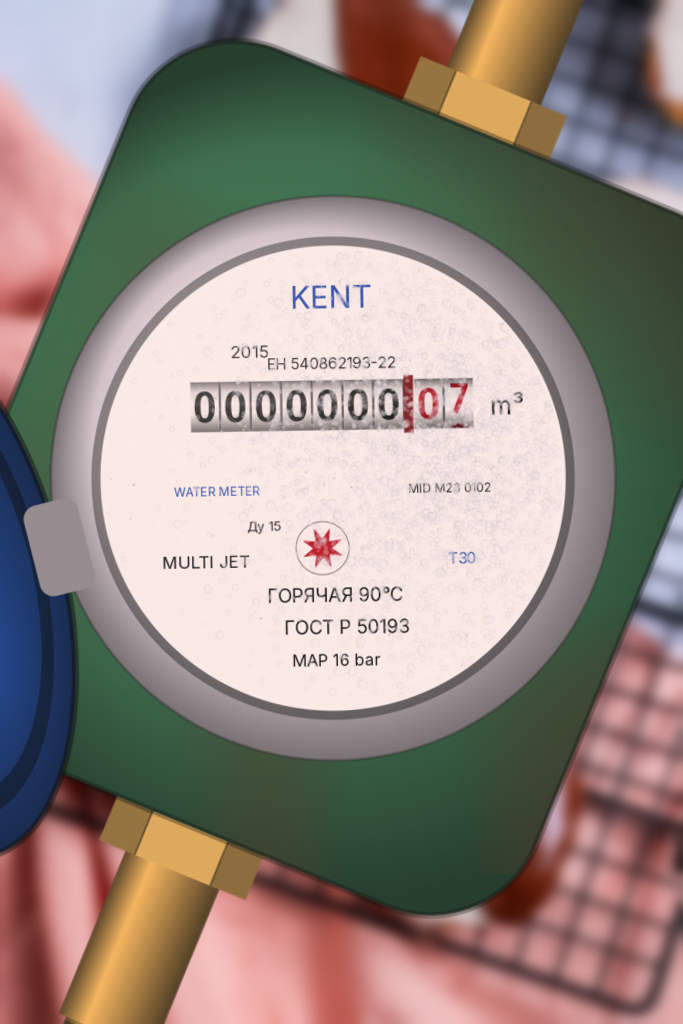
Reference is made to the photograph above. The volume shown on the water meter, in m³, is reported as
0.07 m³
